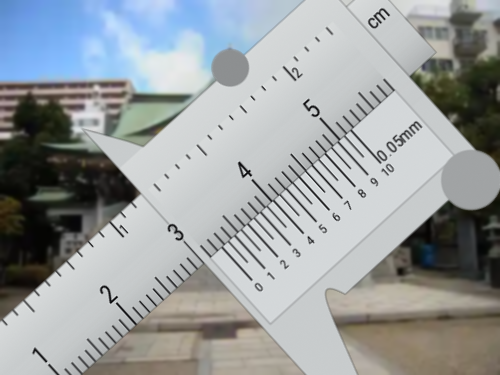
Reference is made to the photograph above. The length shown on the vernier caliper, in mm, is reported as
32.6 mm
